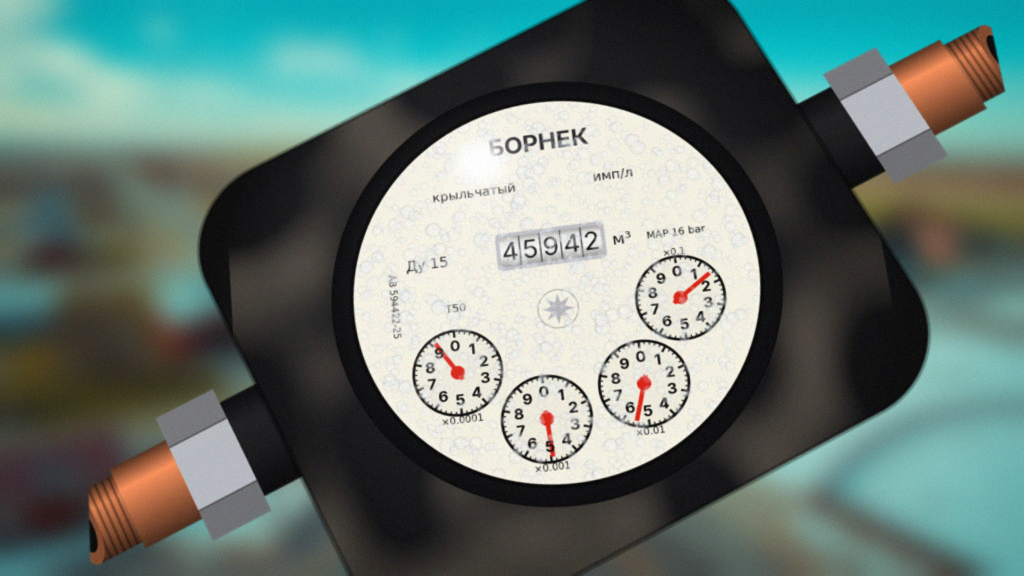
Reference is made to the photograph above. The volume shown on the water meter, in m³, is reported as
45942.1549 m³
